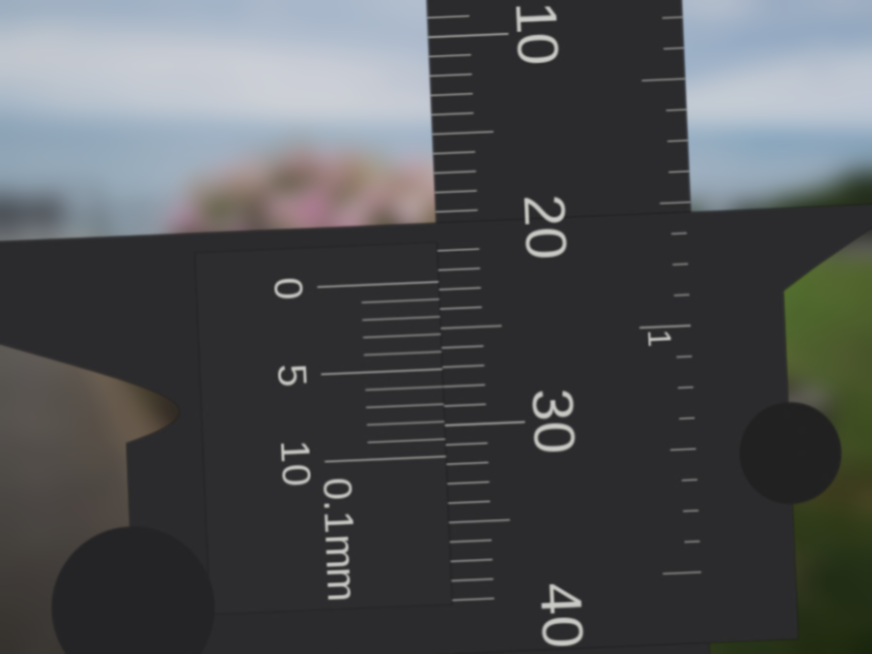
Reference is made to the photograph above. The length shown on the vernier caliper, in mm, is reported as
22.6 mm
